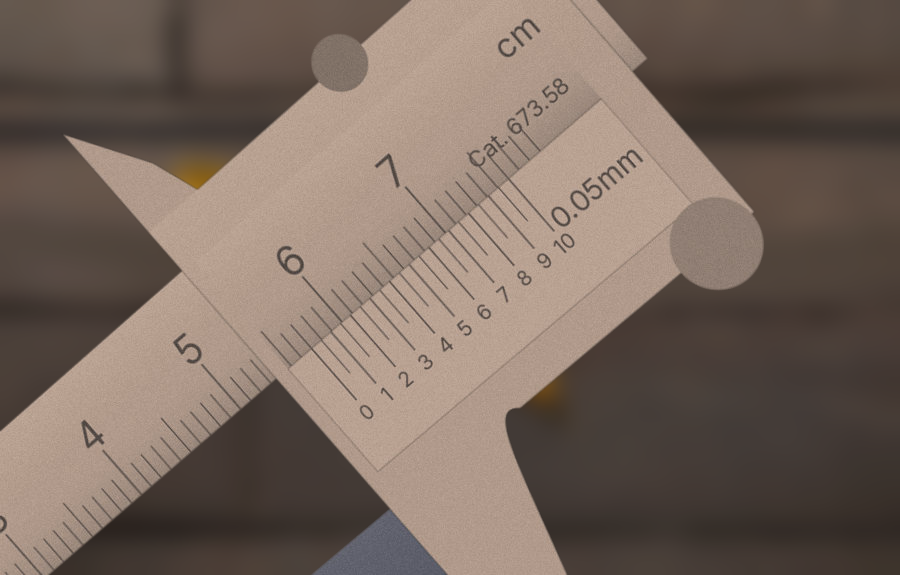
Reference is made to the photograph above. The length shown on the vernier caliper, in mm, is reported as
57.0 mm
